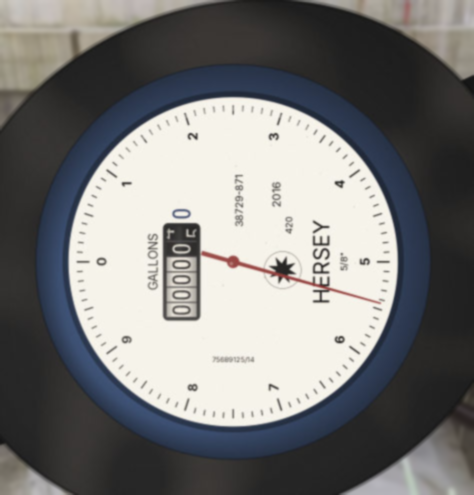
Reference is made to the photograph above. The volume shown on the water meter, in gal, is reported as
45.4 gal
